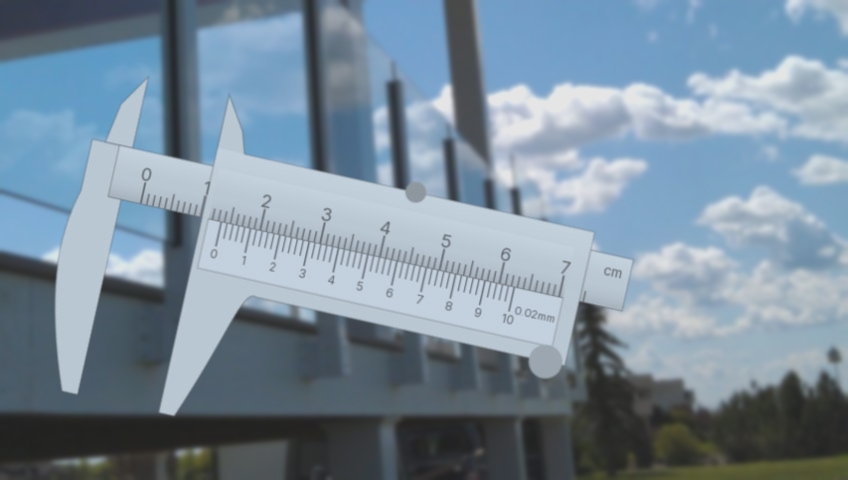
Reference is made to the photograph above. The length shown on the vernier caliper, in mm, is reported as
13.5 mm
